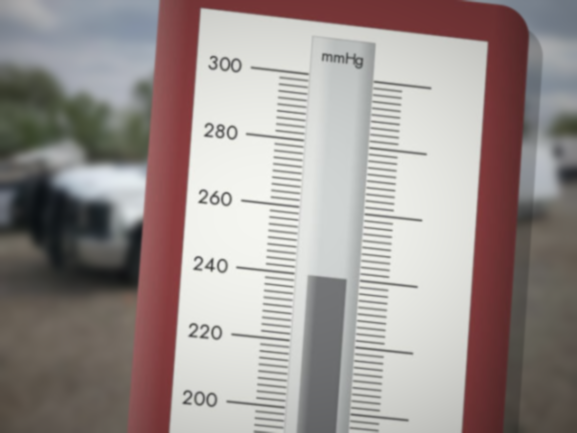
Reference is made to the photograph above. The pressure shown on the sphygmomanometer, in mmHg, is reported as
240 mmHg
